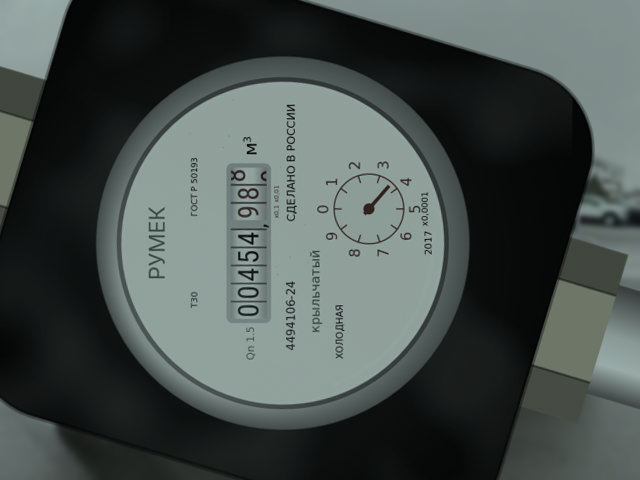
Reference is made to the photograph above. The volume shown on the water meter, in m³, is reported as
454.9883 m³
